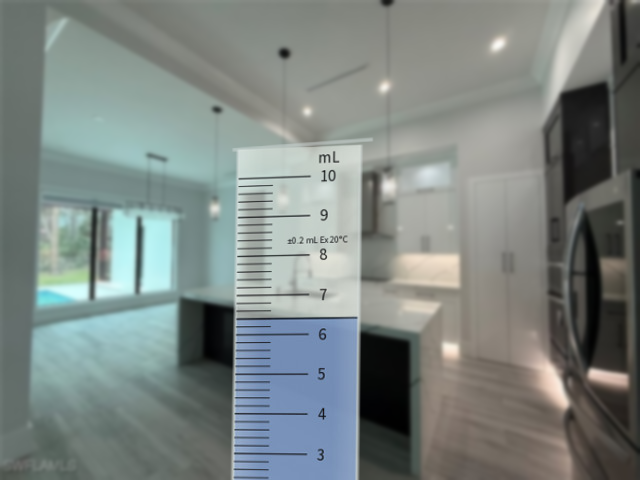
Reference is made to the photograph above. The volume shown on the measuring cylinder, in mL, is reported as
6.4 mL
